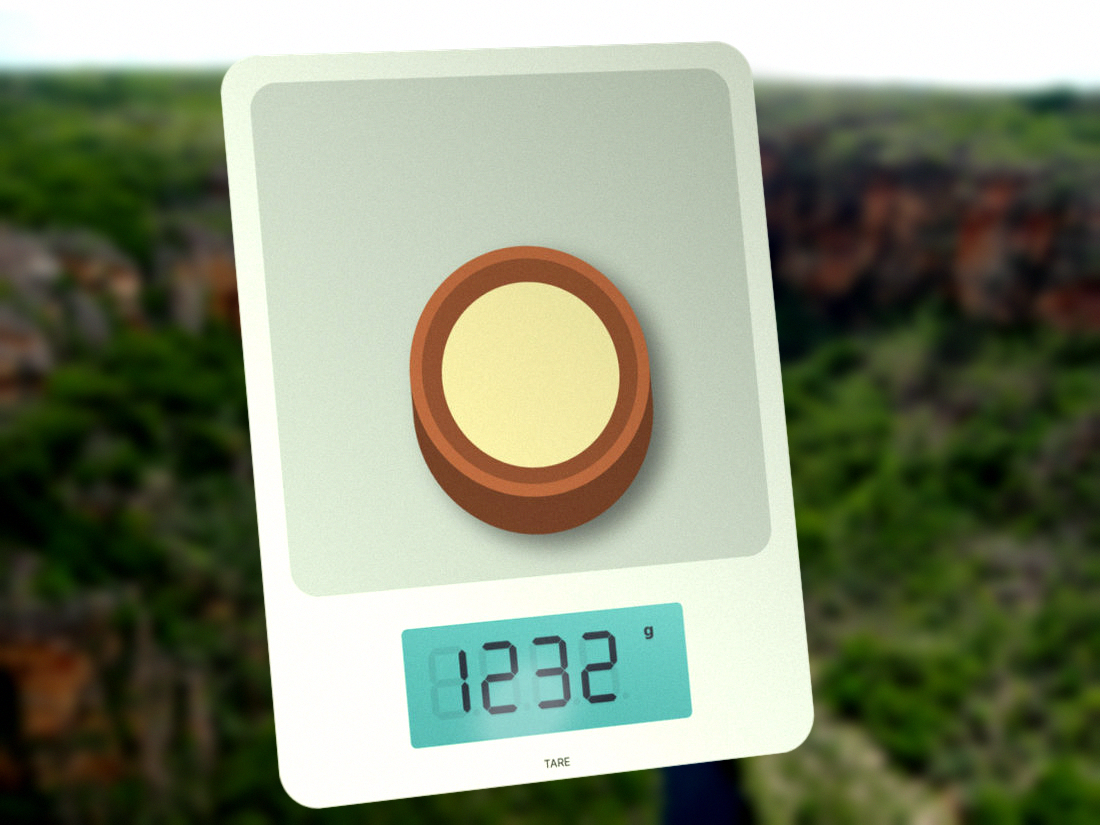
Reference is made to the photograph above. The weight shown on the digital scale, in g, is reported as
1232 g
